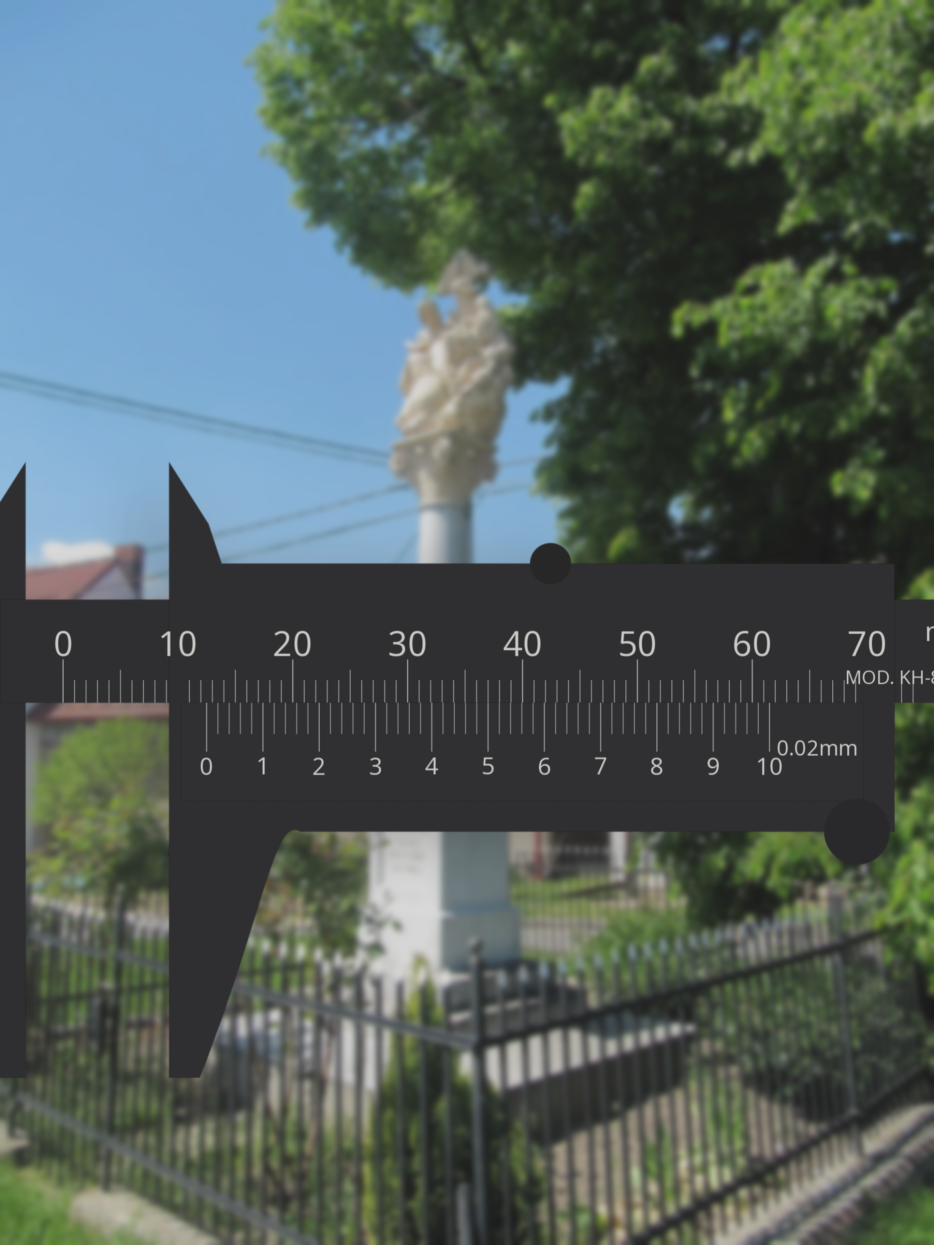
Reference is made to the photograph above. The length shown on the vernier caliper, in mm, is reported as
12.5 mm
